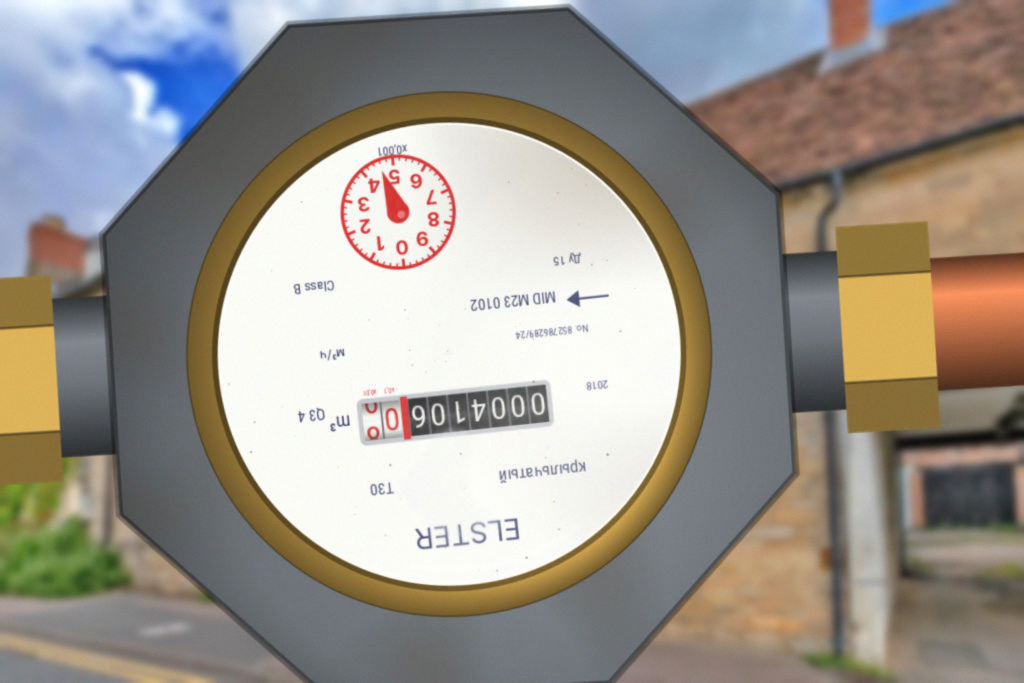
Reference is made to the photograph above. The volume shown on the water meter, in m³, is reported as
4106.084 m³
